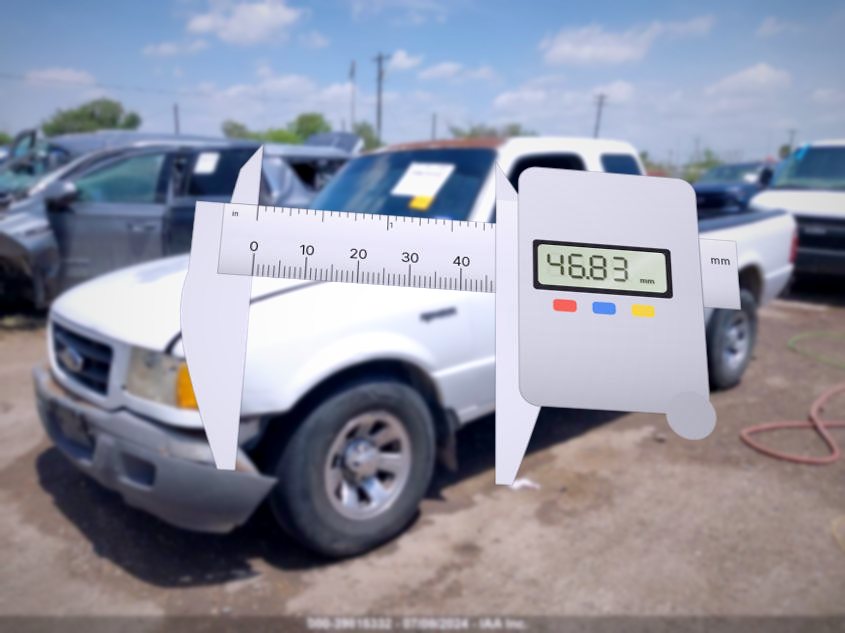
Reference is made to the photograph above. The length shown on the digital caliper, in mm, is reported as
46.83 mm
